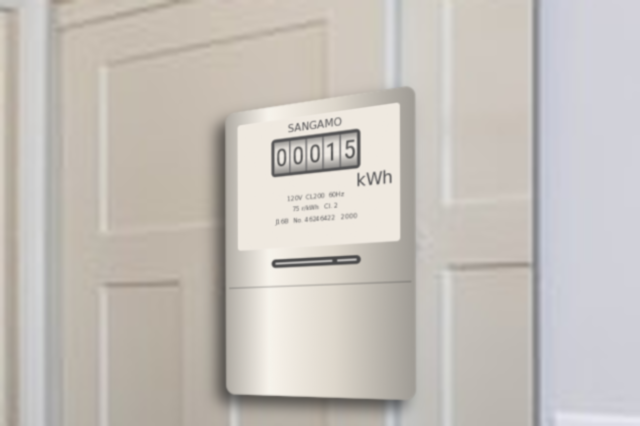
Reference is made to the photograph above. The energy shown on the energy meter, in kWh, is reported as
15 kWh
